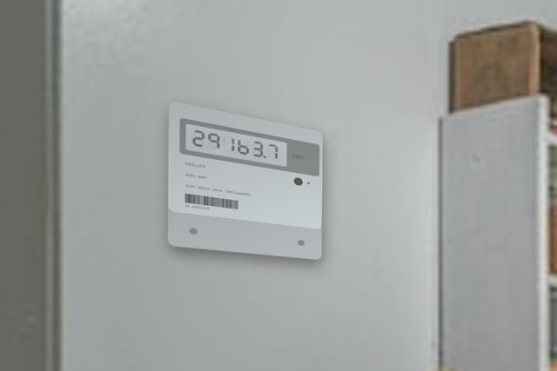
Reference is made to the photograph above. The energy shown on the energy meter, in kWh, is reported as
29163.7 kWh
